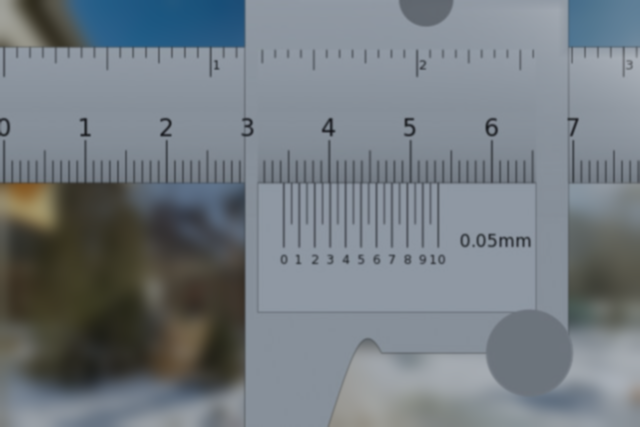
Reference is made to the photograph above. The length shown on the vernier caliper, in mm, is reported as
34.4 mm
